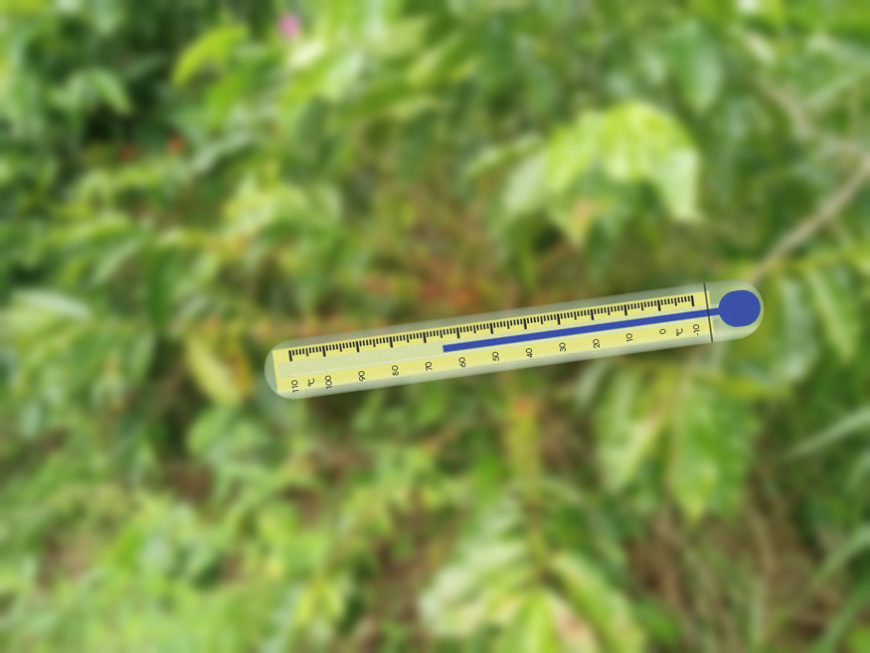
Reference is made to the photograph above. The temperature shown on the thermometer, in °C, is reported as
65 °C
